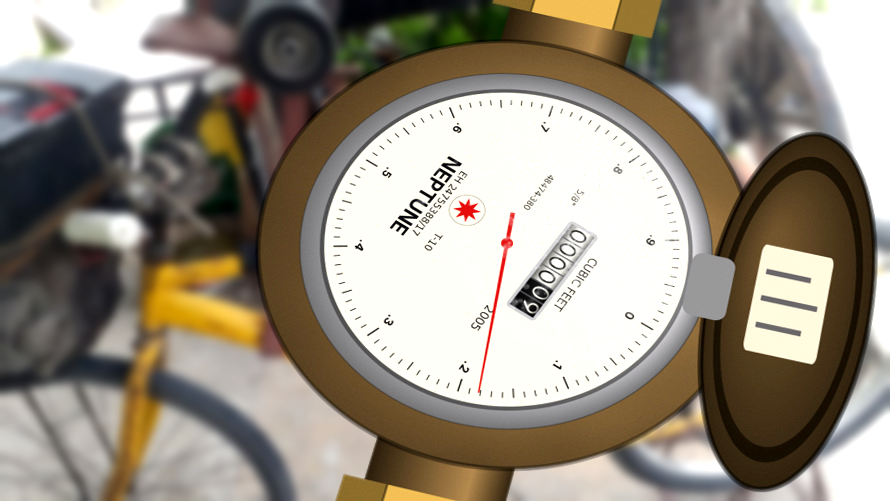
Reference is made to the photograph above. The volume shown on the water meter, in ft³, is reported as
9.18 ft³
